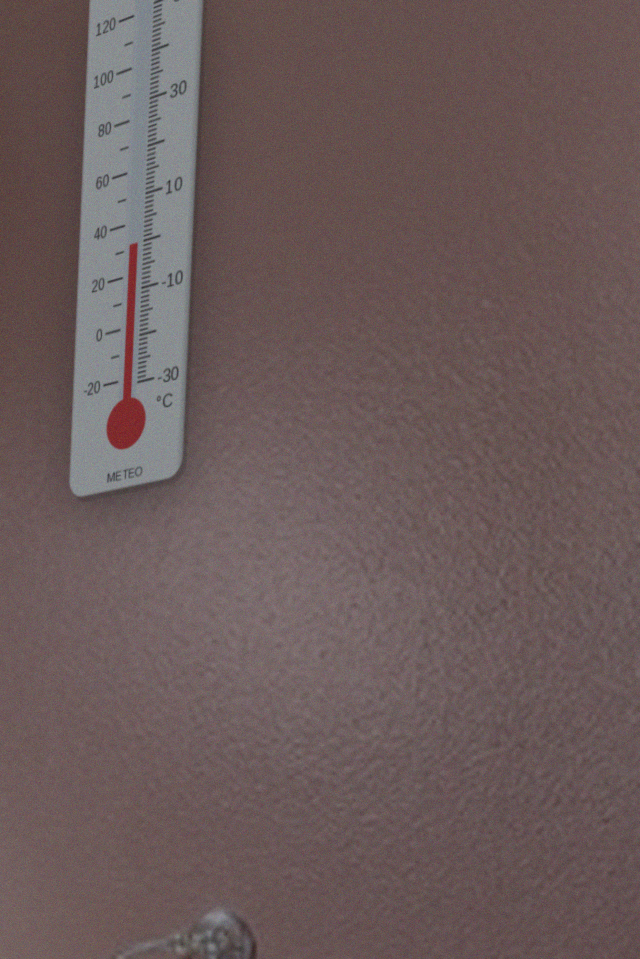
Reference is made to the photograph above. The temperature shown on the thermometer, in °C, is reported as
0 °C
